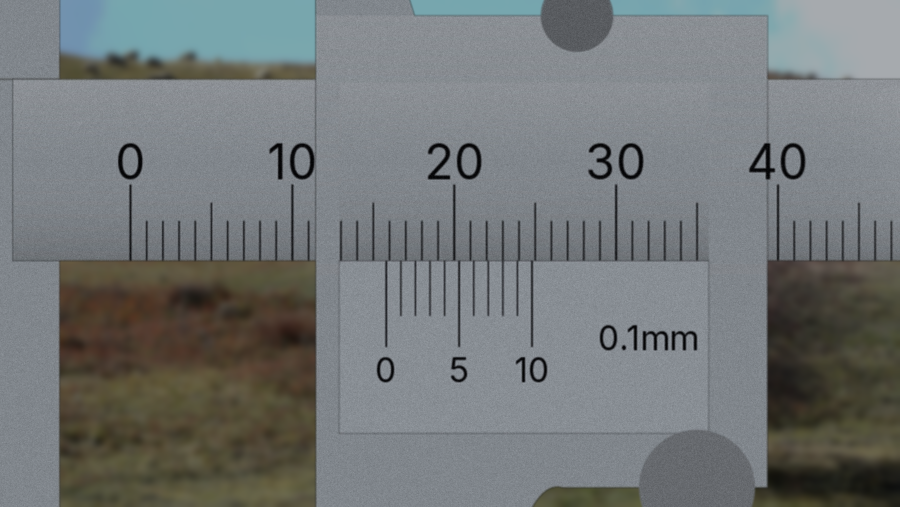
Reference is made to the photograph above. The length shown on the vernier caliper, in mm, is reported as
15.8 mm
